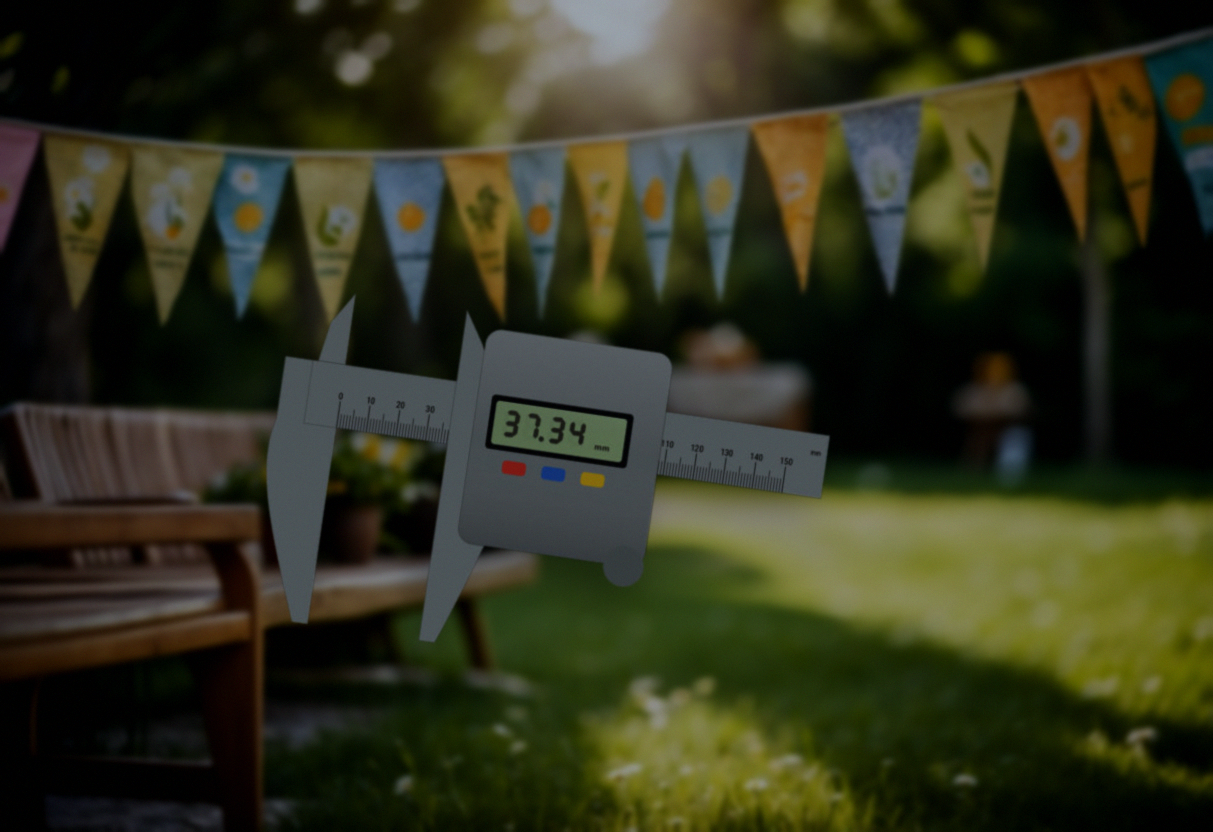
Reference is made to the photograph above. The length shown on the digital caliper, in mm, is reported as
37.34 mm
